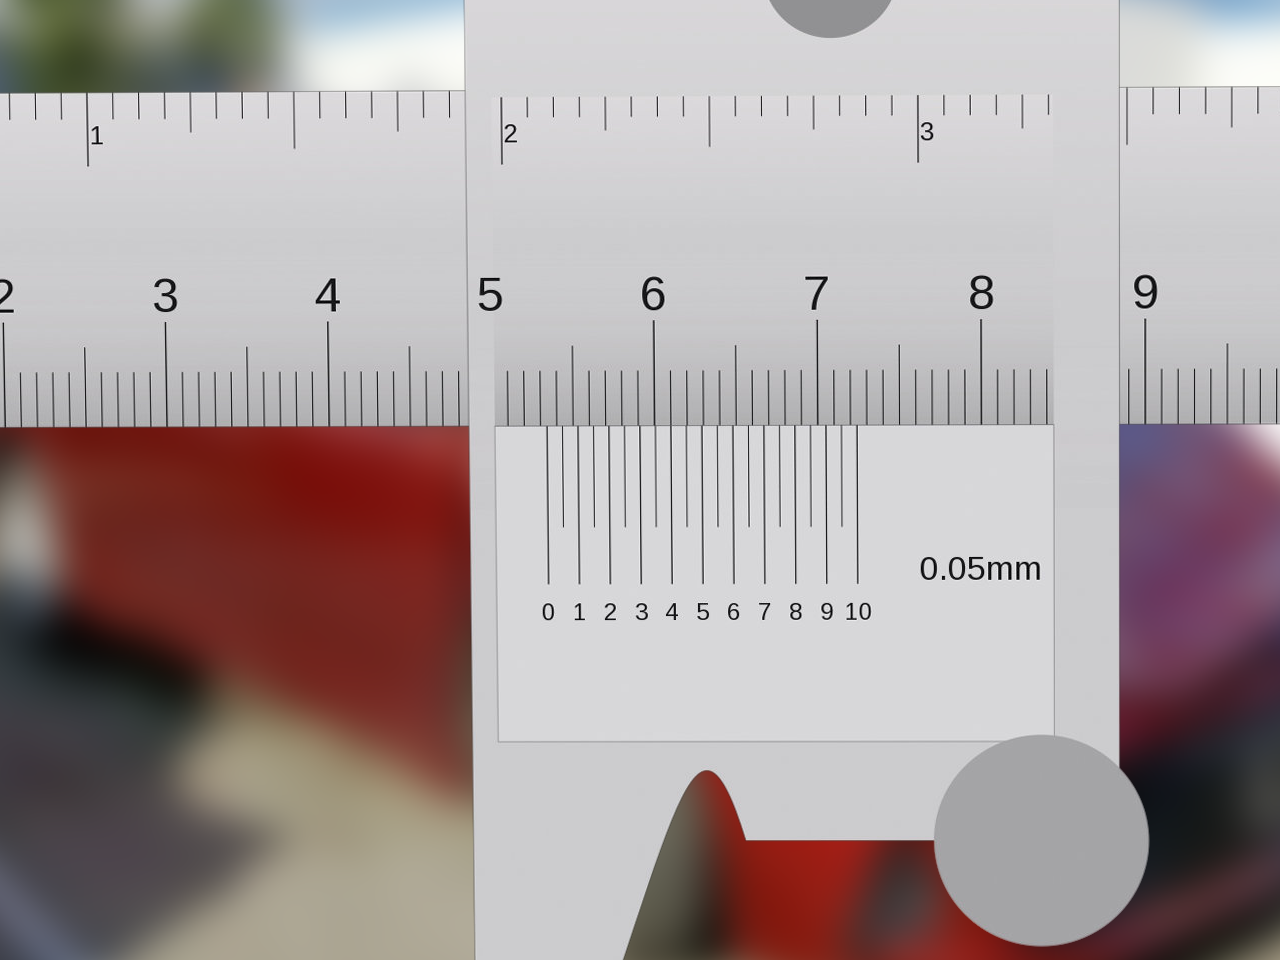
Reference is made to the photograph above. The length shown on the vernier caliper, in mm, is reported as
53.4 mm
